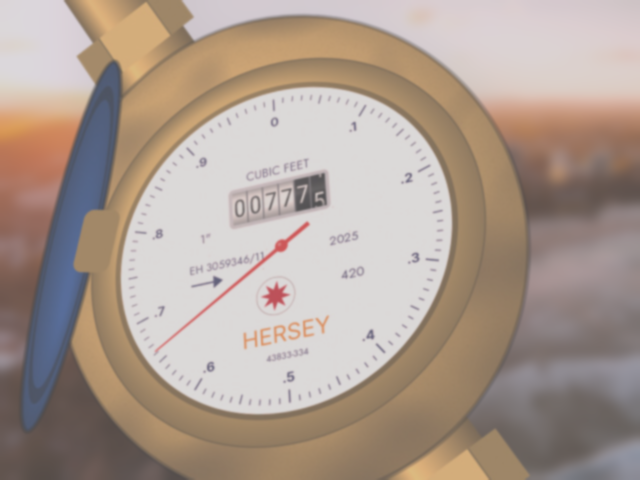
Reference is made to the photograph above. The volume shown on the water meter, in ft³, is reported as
7774.66 ft³
